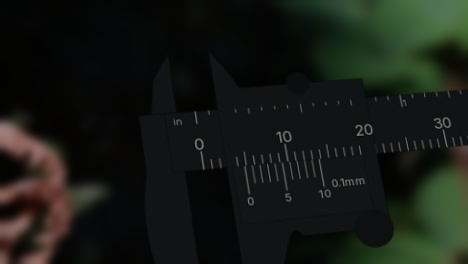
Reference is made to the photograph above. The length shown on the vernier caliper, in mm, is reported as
4.8 mm
